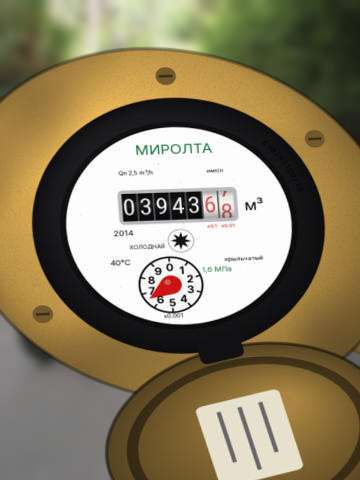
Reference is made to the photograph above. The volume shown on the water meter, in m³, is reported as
3943.676 m³
